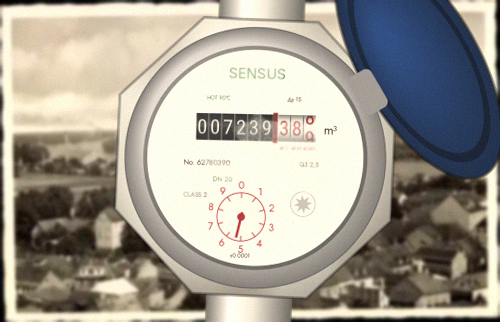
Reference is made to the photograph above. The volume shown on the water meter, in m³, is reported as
7239.3885 m³
